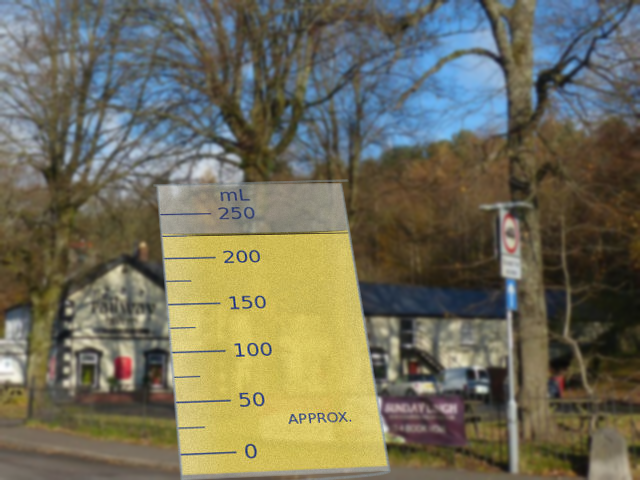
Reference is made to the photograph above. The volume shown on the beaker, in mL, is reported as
225 mL
